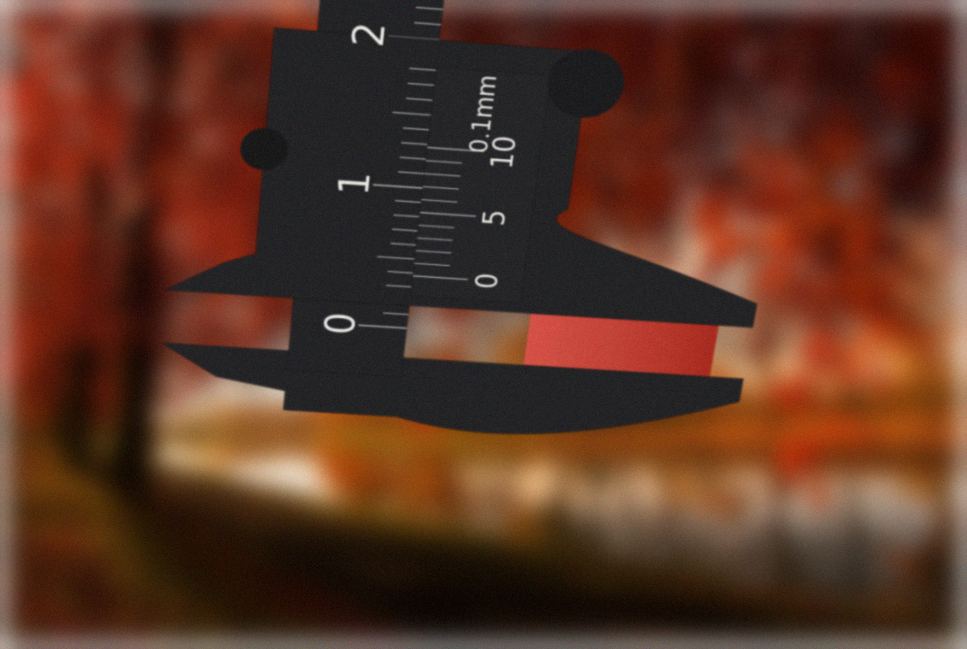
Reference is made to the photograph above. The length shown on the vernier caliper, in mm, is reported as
3.8 mm
